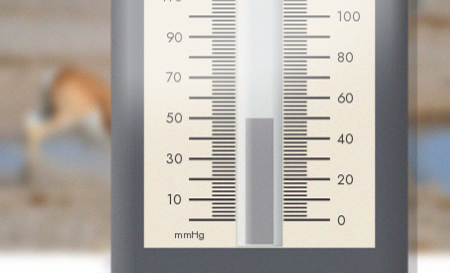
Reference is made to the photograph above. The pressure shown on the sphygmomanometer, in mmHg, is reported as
50 mmHg
